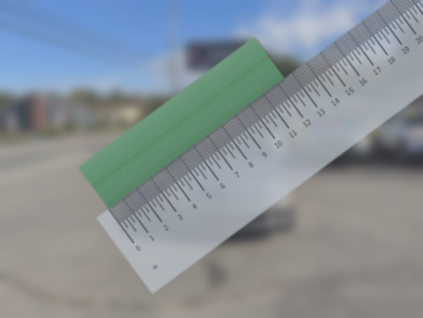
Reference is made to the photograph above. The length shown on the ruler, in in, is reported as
12.5 in
